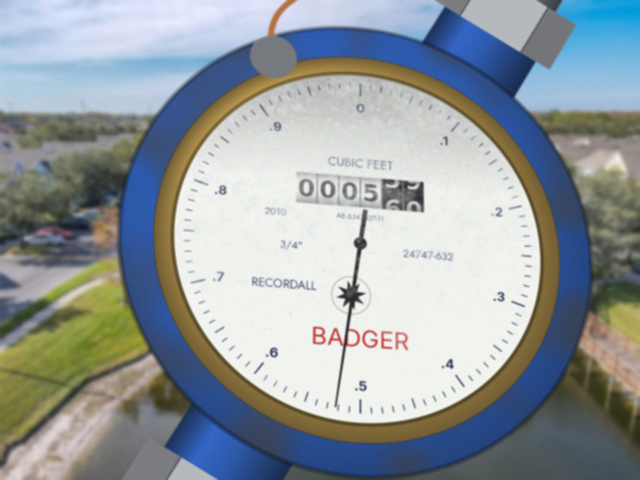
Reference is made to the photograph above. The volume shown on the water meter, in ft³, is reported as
559.52 ft³
